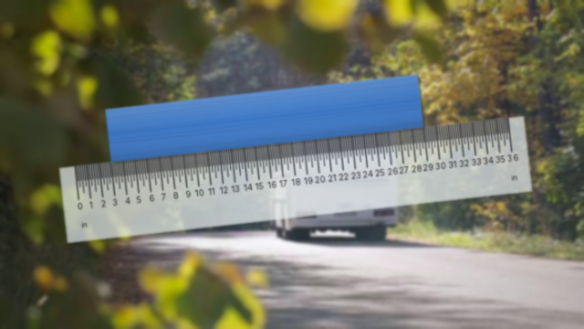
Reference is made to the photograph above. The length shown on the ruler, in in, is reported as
26 in
